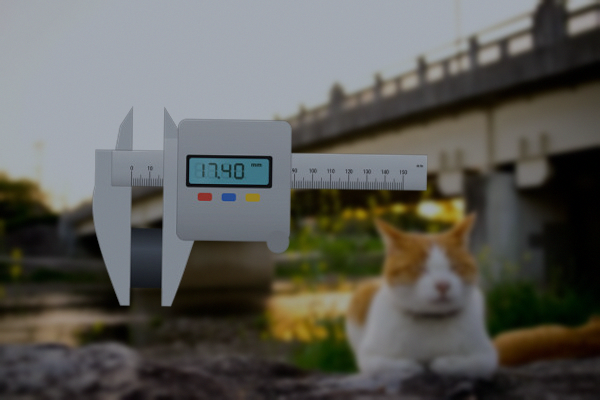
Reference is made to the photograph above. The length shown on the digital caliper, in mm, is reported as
17.40 mm
